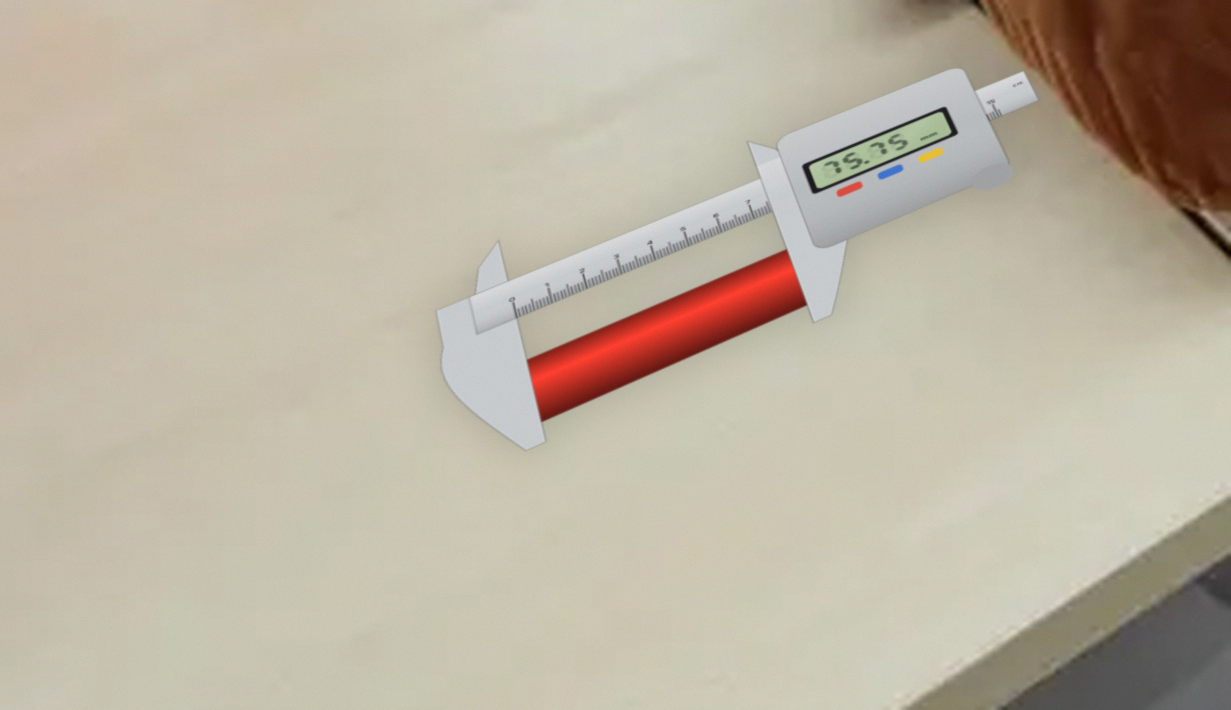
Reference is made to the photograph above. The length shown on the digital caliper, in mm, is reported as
75.75 mm
